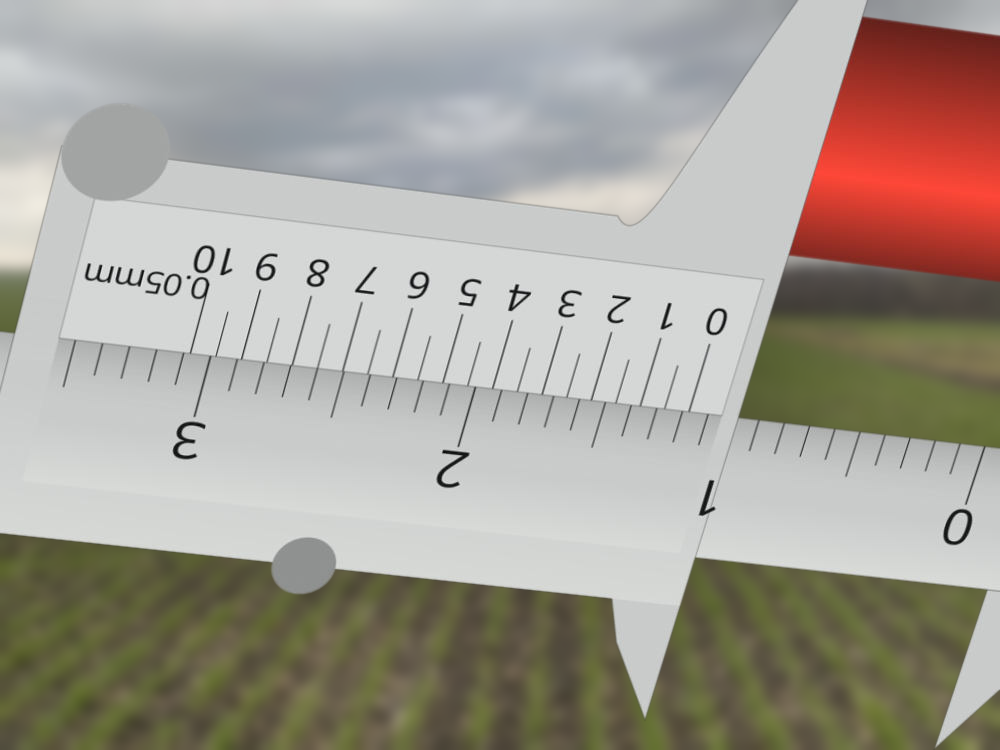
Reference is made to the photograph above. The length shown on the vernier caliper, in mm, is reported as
11.75 mm
